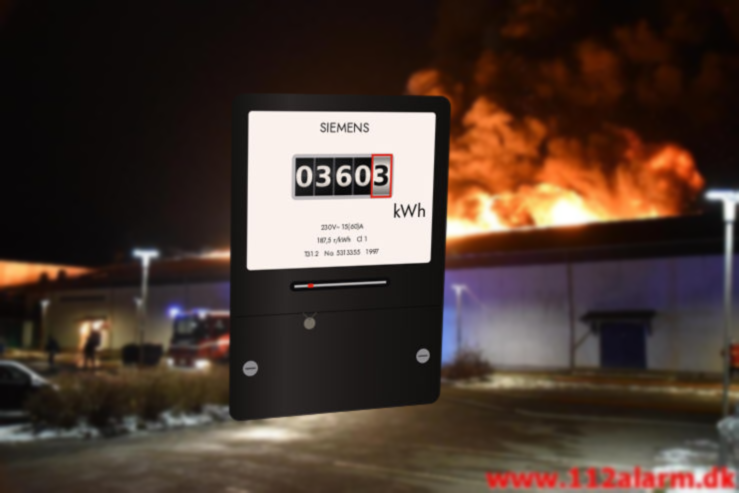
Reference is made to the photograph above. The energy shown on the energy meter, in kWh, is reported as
360.3 kWh
